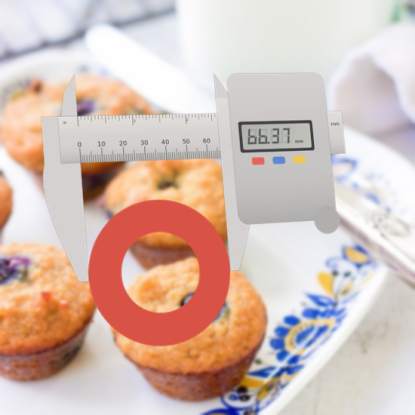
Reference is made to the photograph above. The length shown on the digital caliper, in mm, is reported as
66.37 mm
